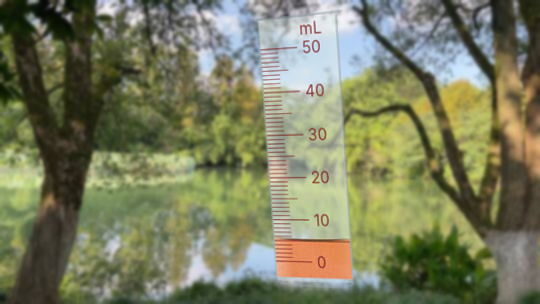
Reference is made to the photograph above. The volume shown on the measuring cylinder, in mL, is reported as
5 mL
